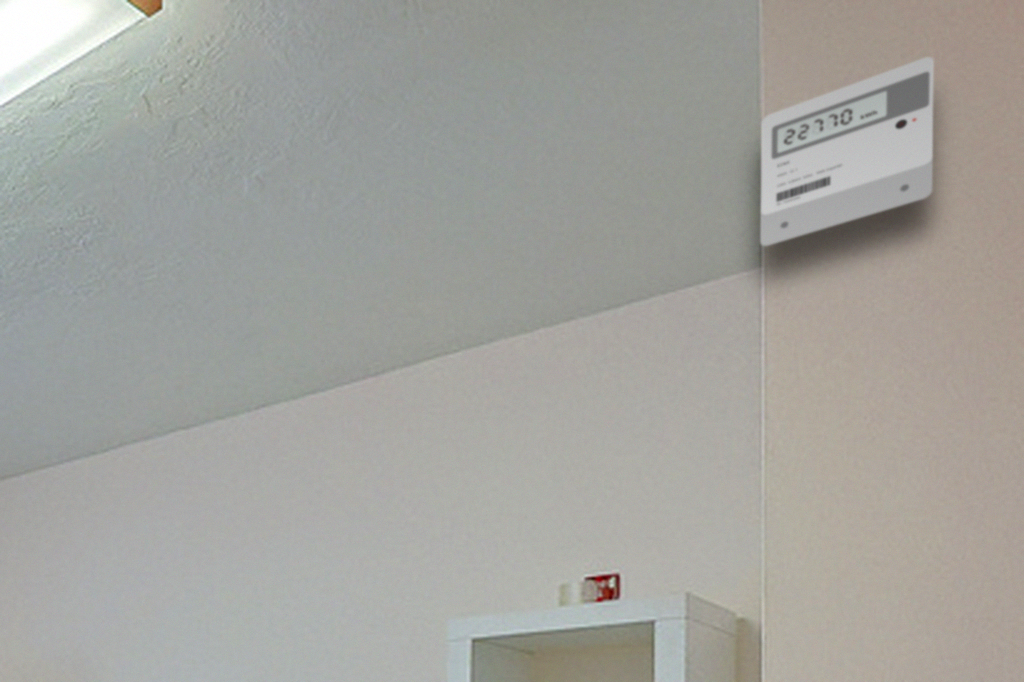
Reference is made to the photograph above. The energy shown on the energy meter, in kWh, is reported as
22770 kWh
